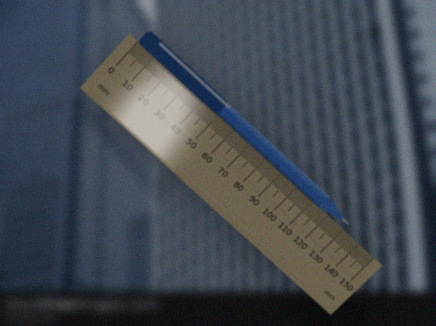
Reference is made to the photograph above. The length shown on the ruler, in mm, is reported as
130 mm
